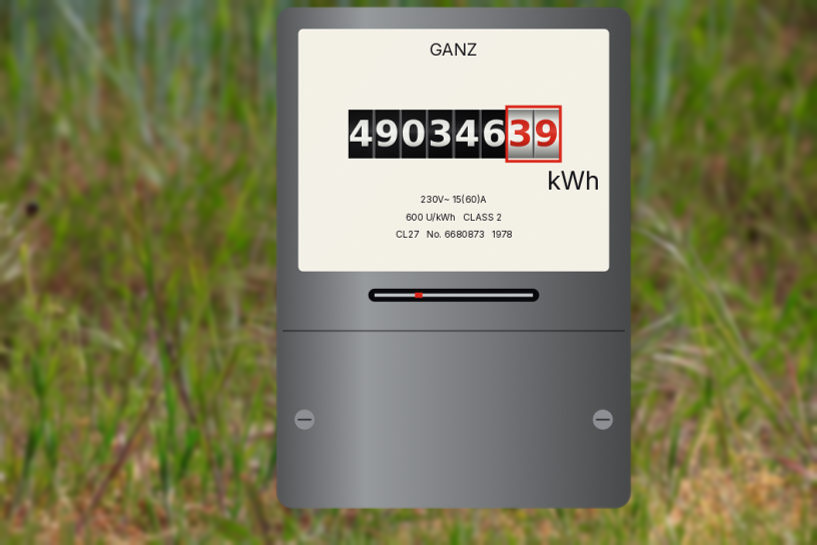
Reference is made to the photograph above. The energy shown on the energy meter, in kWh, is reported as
490346.39 kWh
